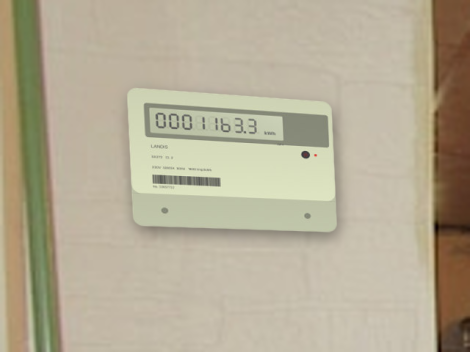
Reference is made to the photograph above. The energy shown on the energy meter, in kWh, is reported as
1163.3 kWh
